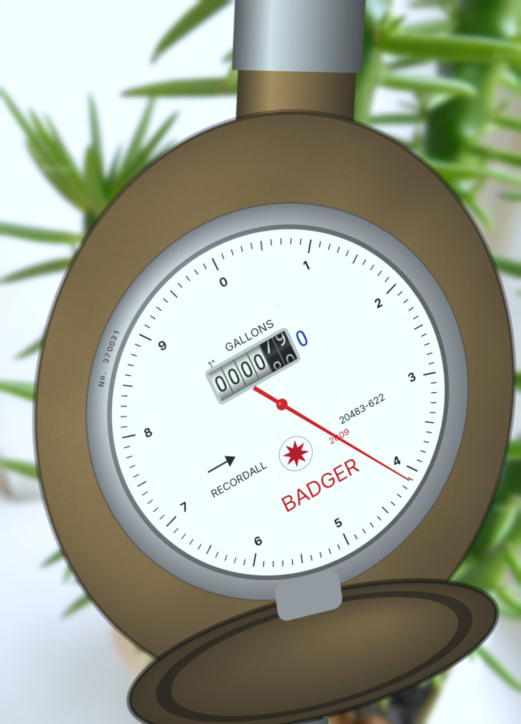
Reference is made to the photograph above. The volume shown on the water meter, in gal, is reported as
794.1 gal
